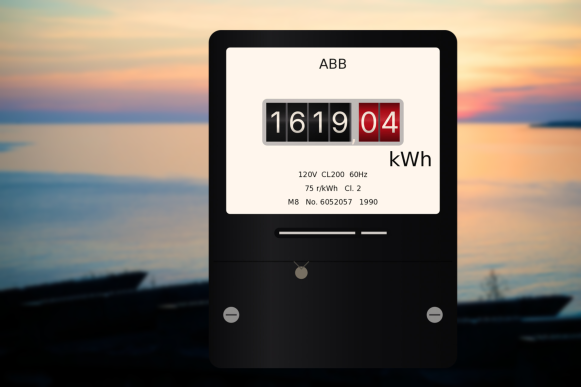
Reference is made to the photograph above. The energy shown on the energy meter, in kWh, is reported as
1619.04 kWh
